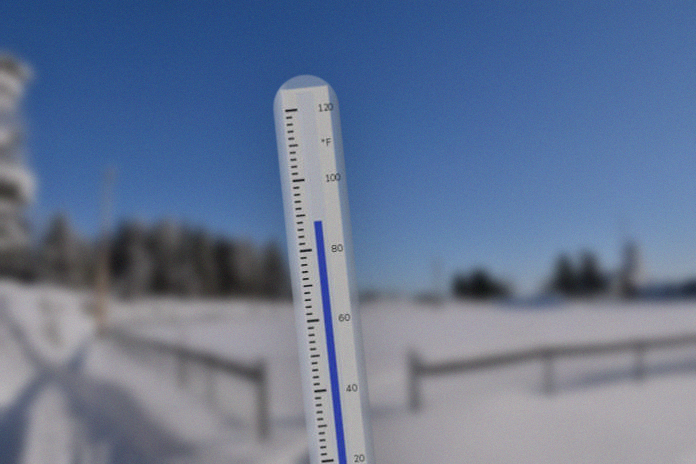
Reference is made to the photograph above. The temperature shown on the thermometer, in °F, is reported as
88 °F
